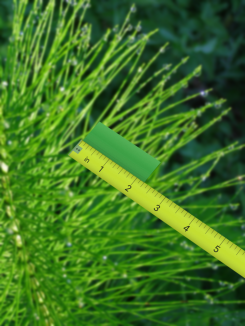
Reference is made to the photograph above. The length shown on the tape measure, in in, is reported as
2.25 in
